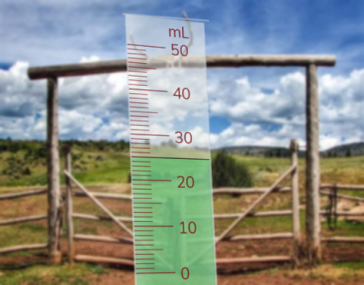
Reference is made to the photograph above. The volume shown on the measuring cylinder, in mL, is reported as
25 mL
